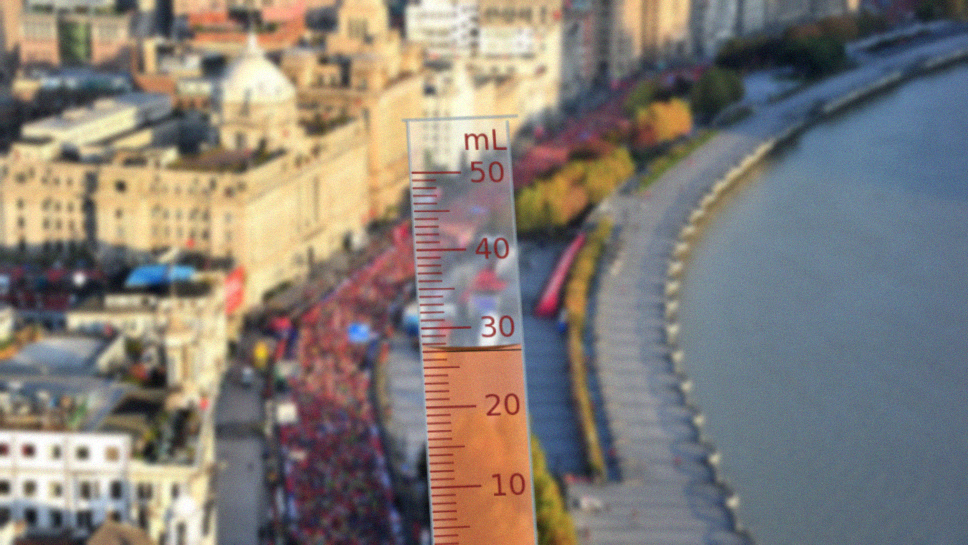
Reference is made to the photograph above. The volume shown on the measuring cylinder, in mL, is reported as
27 mL
